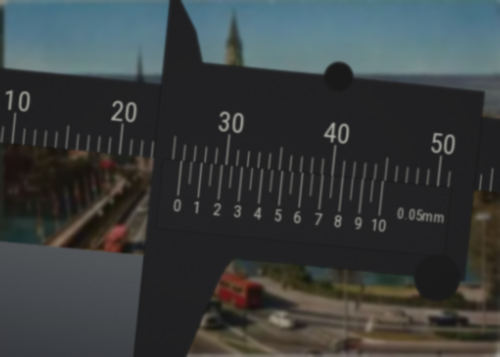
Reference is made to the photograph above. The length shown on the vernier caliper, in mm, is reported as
25.8 mm
